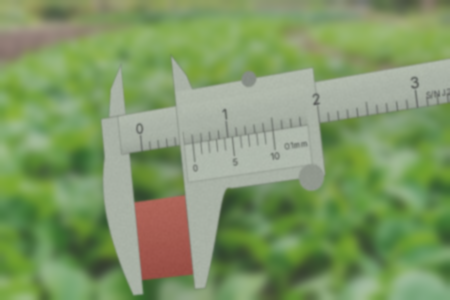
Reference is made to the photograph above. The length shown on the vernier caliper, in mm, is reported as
6.0 mm
